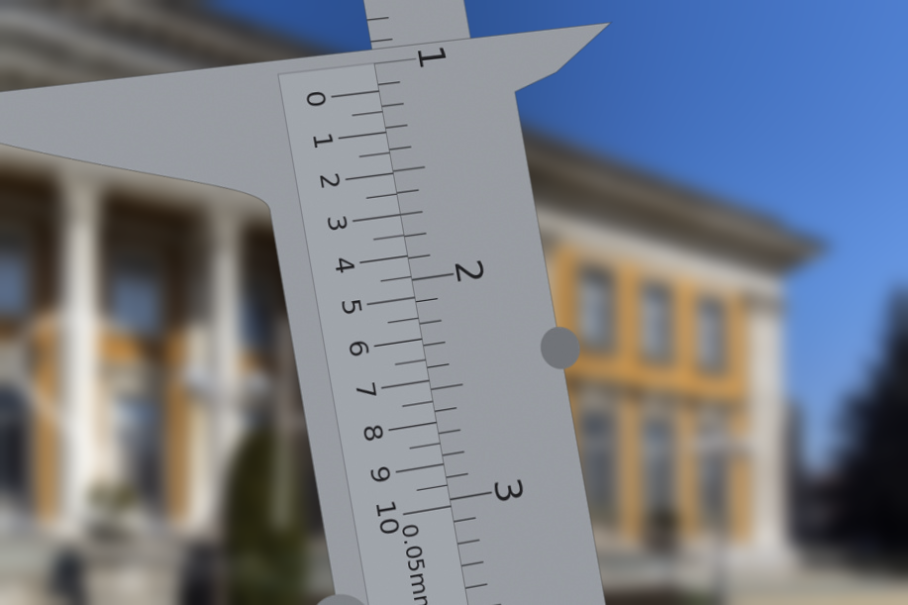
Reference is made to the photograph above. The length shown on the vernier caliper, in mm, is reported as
11.30 mm
